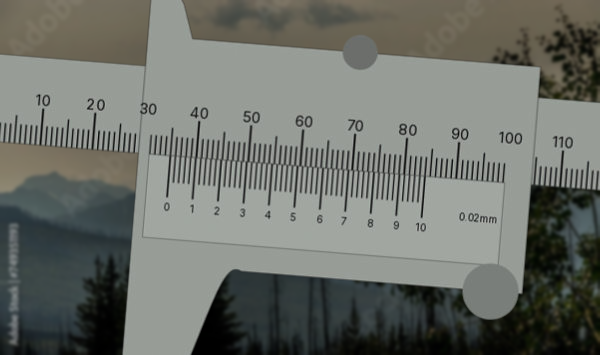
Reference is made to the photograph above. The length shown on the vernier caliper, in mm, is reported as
35.0 mm
